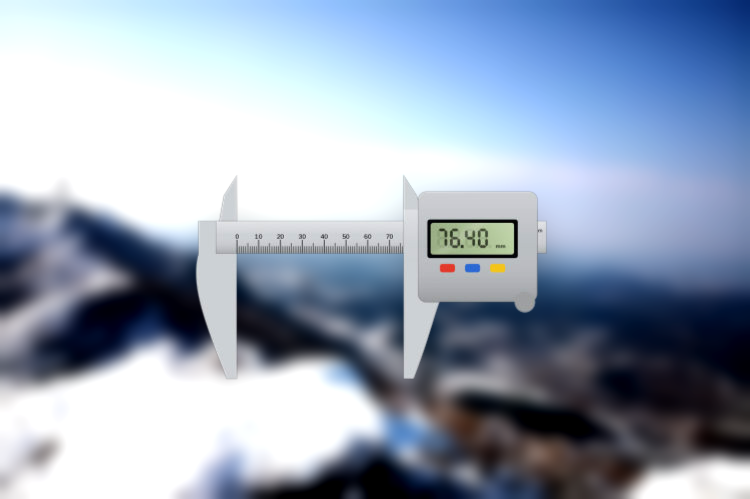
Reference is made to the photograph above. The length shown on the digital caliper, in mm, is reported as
76.40 mm
